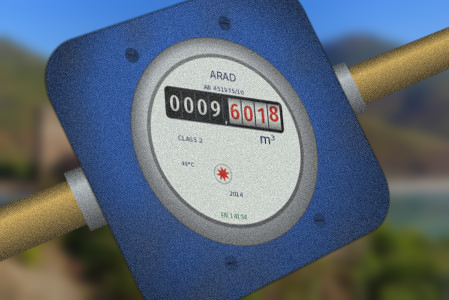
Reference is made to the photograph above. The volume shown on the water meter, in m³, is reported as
9.6018 m³
